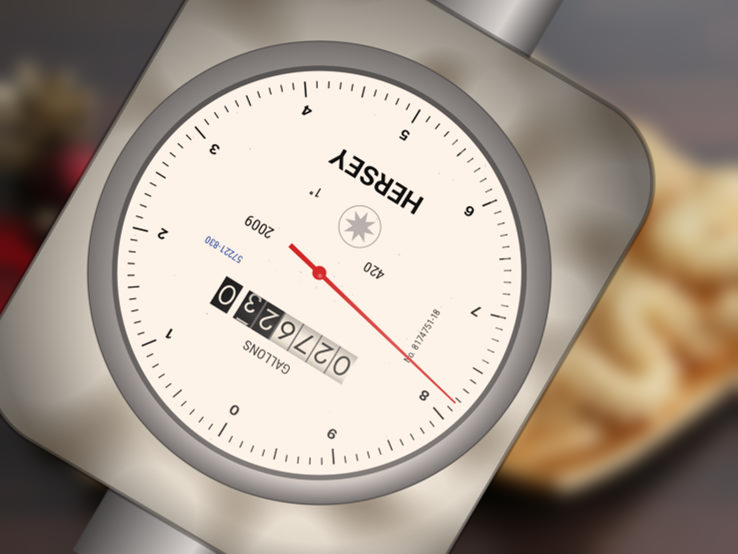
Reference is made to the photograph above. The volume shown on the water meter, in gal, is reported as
276227.8 gal
